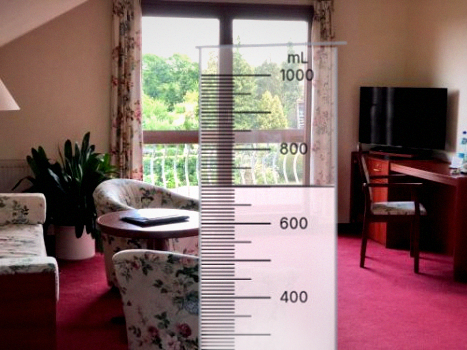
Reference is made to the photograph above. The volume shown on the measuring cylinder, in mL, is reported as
700 mL
